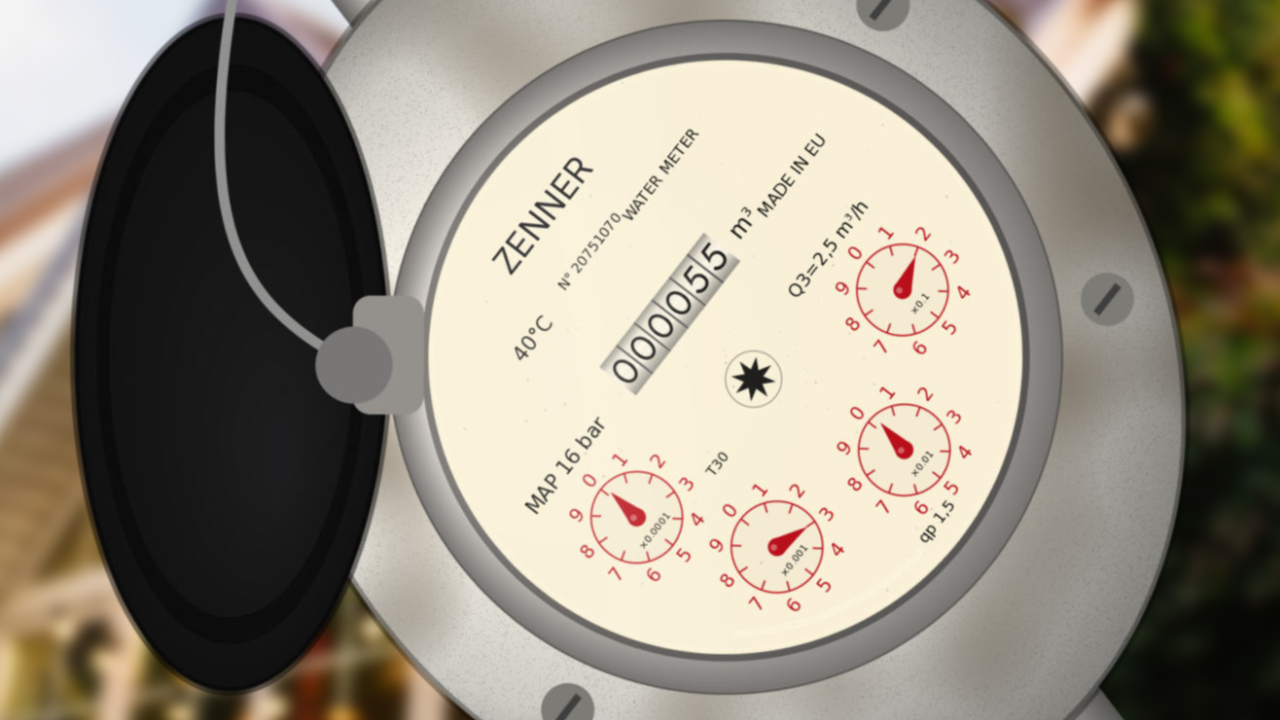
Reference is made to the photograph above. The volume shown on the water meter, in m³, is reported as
55.2030 m³
